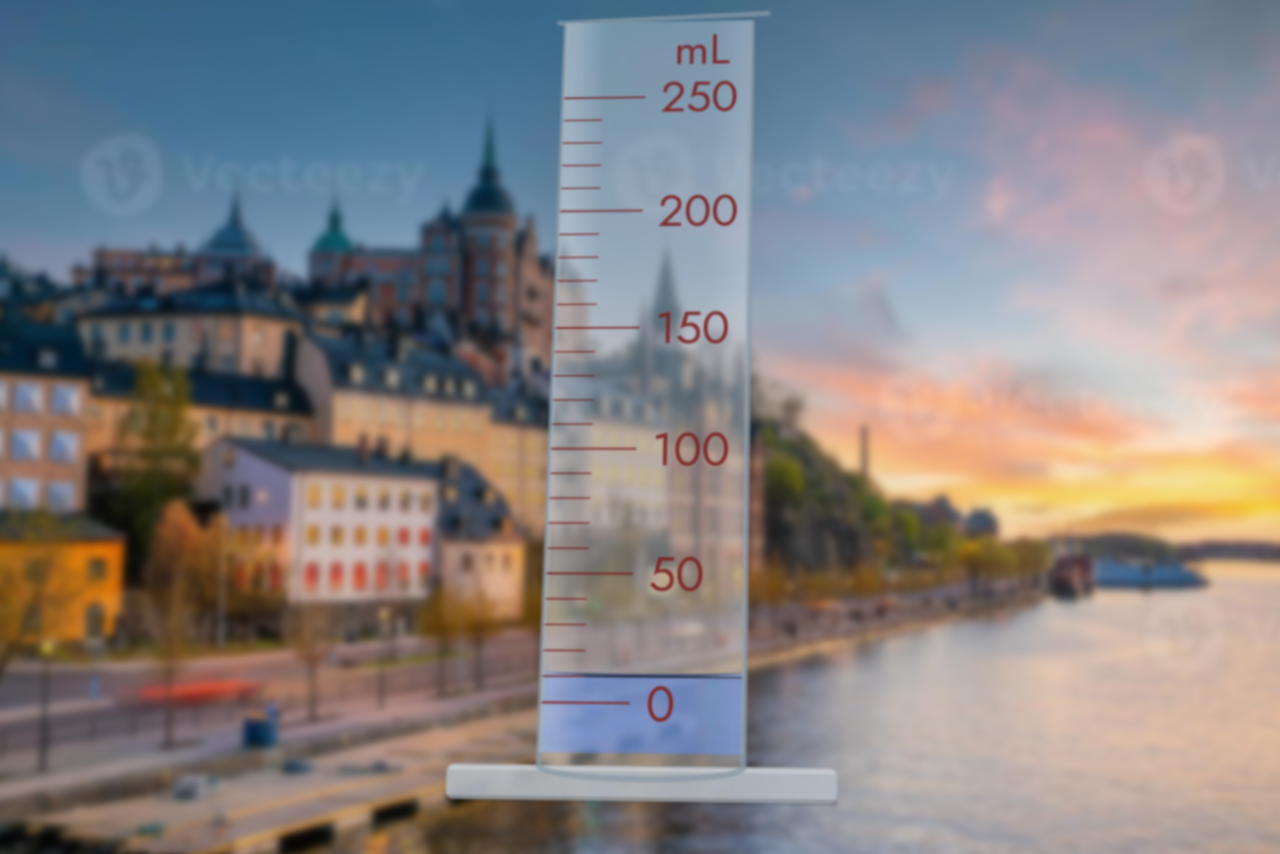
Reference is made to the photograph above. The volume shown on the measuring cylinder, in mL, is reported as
10 mL
